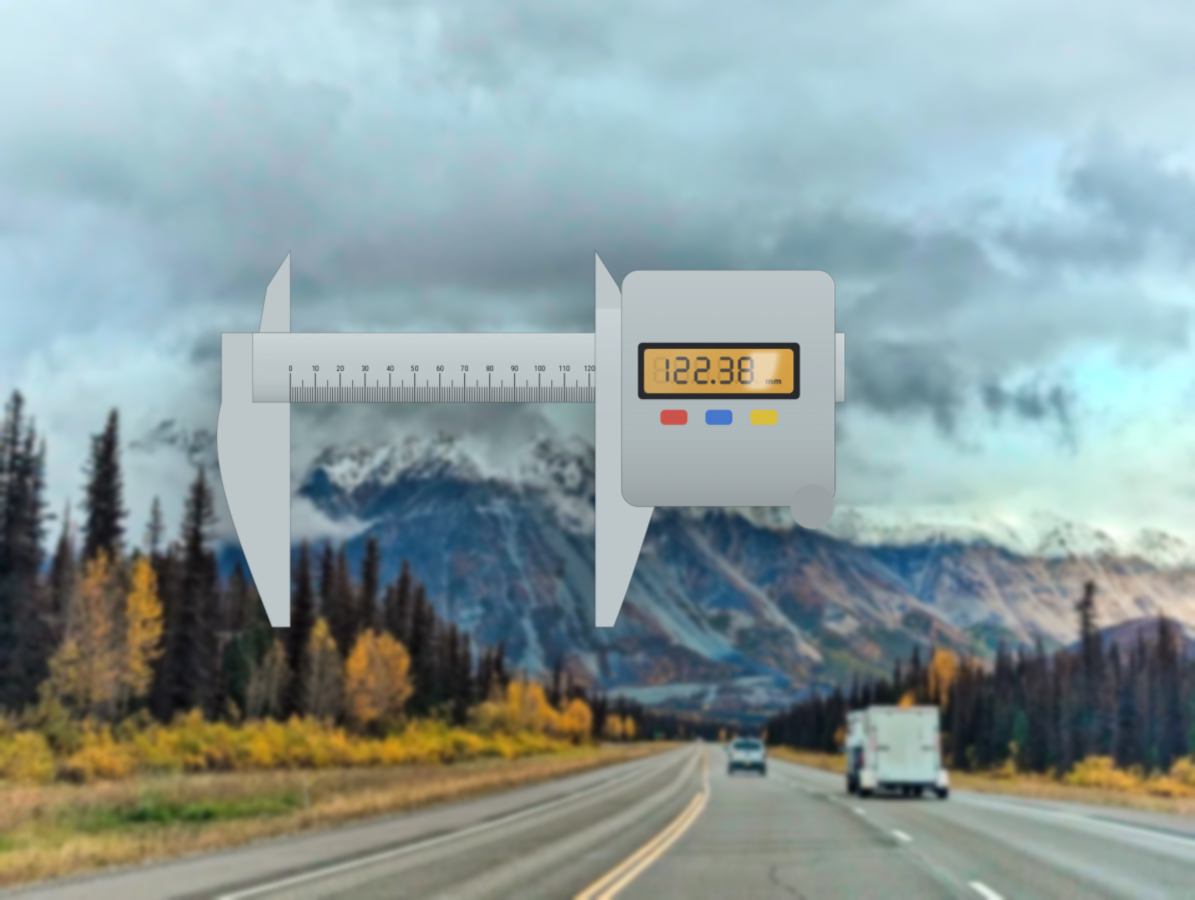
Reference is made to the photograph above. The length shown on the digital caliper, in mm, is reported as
122.38 mm
